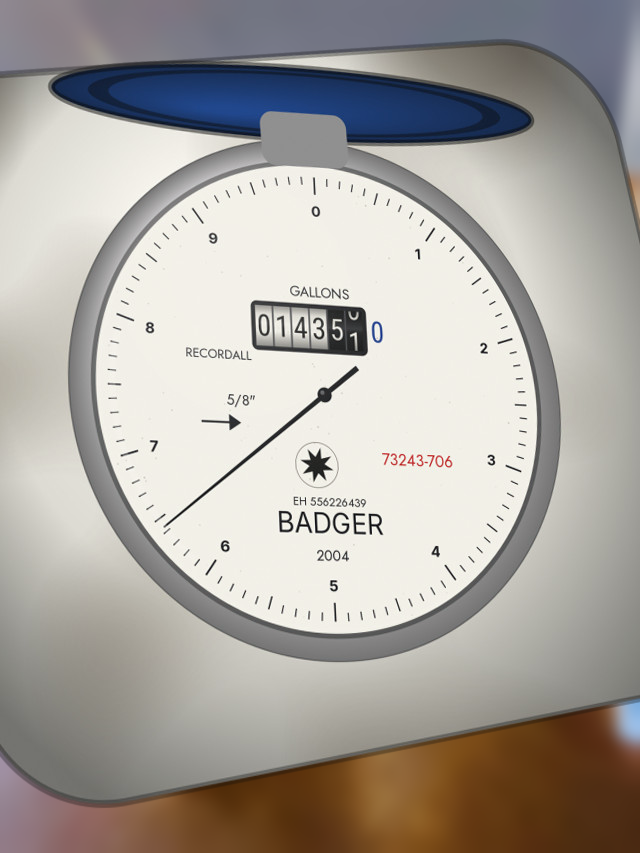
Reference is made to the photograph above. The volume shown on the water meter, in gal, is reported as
143506.4 gal
